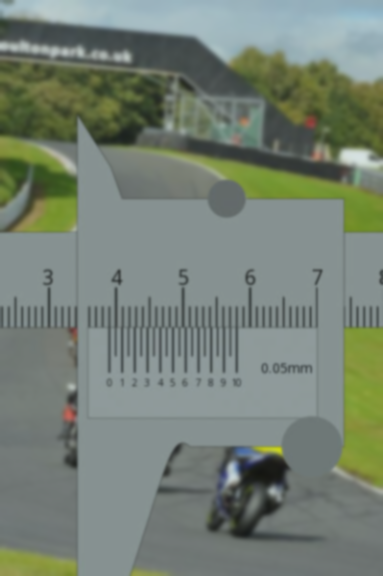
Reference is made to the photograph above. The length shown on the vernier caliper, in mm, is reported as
39.0 mm
